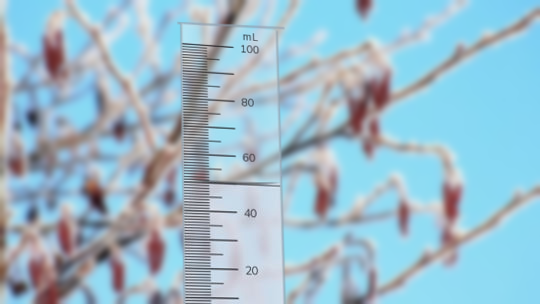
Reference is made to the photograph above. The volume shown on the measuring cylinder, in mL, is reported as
50 mL
